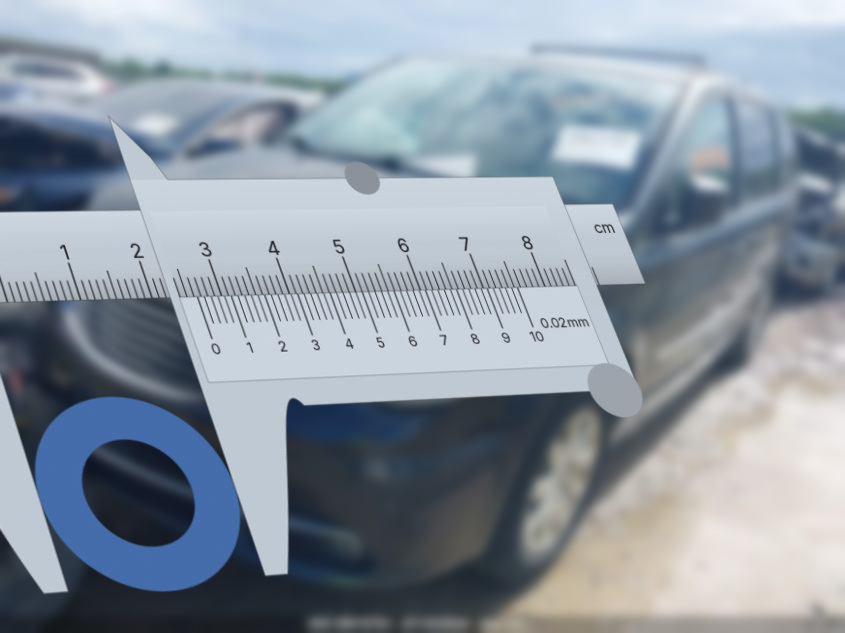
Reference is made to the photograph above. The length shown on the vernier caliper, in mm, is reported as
26.5 mm
